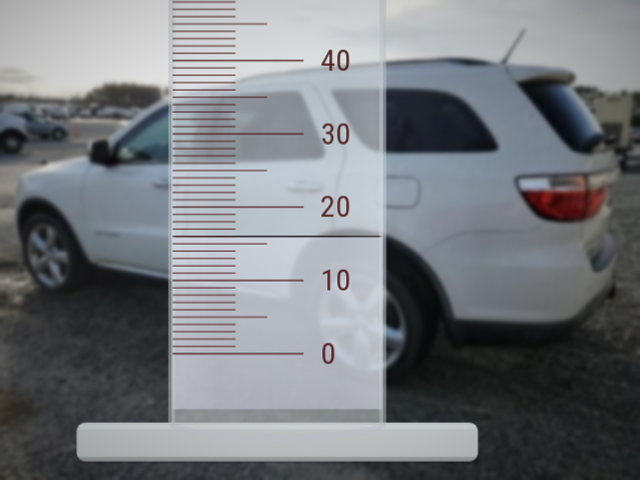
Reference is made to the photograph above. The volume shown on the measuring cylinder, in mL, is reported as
16 mL
